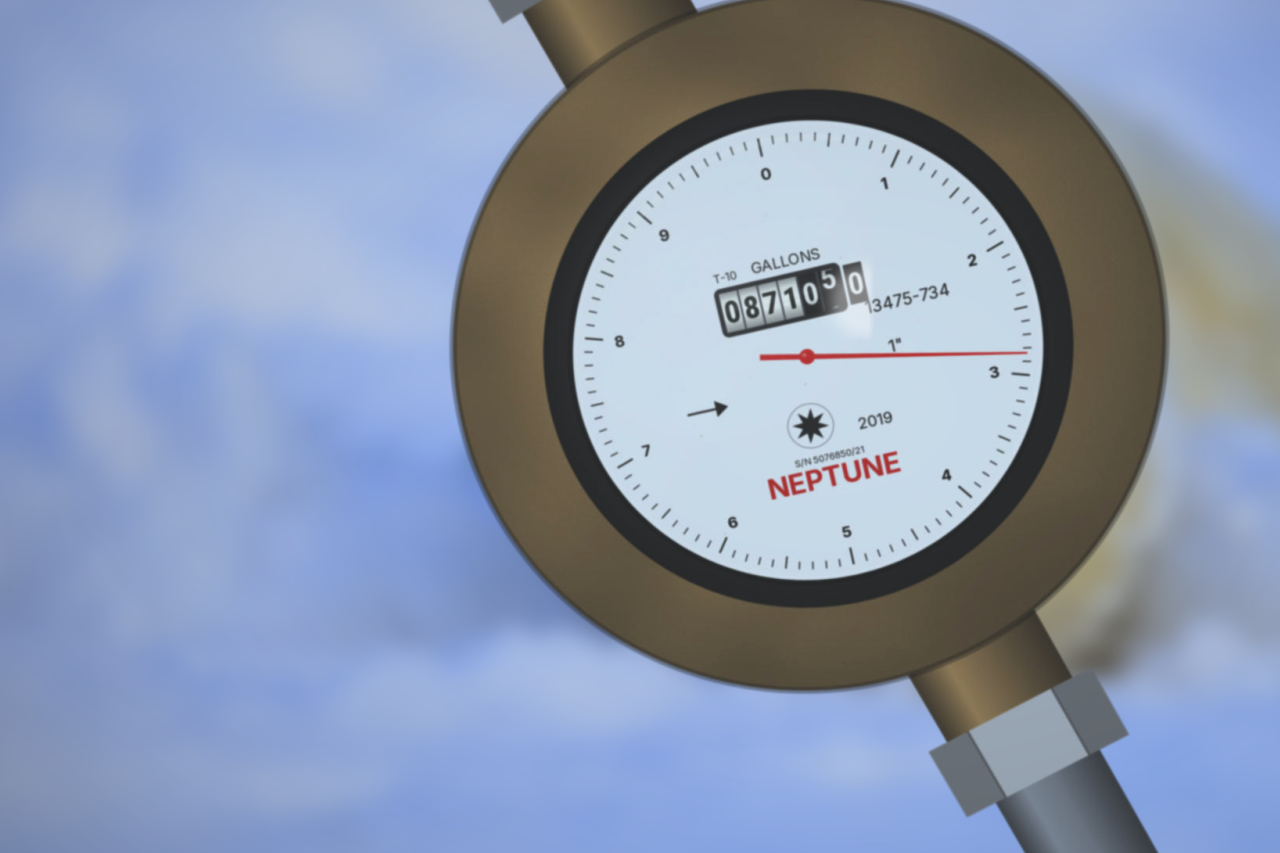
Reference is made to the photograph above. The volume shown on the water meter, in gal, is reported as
871052.8 gal
